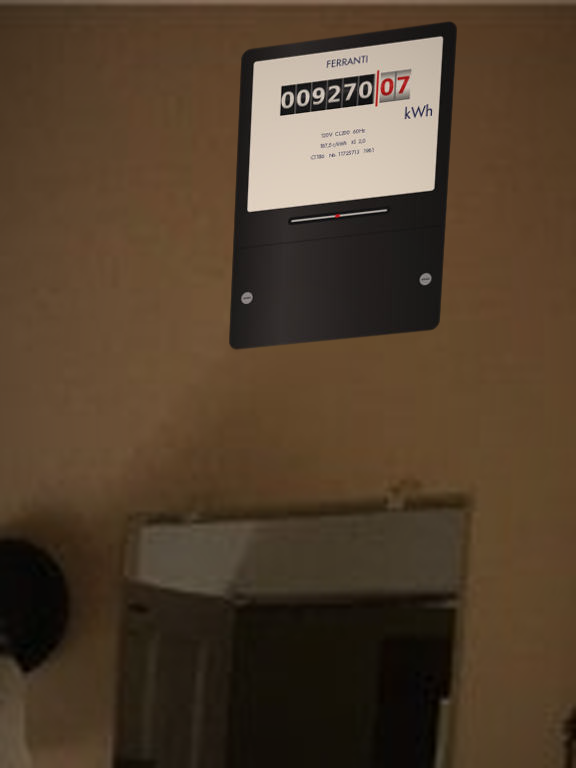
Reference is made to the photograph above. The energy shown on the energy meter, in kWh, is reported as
9270.07 kWh
